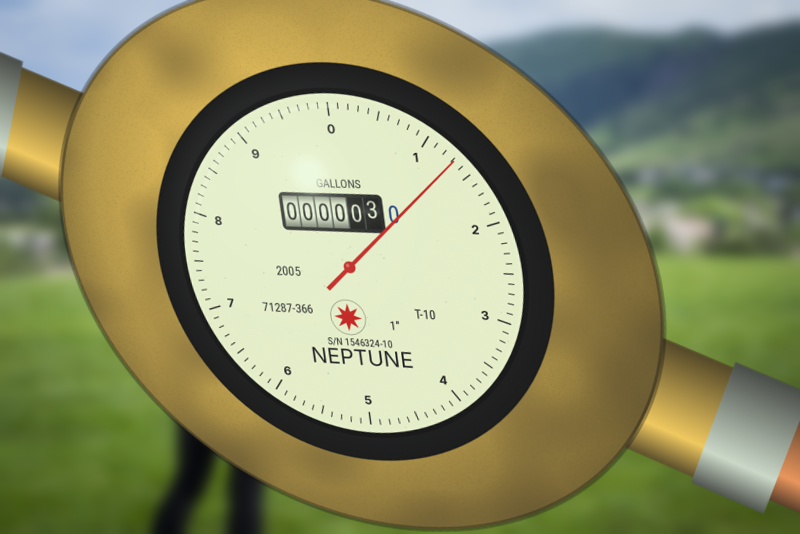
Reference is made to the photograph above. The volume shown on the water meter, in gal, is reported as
31.3 gal
